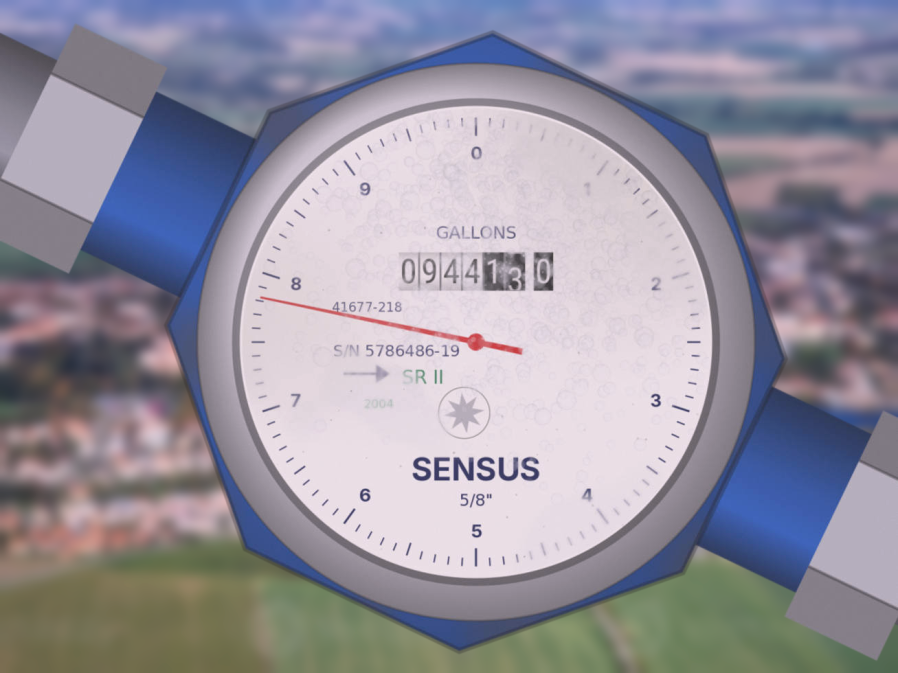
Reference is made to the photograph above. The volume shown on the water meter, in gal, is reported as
944127.8 gal
